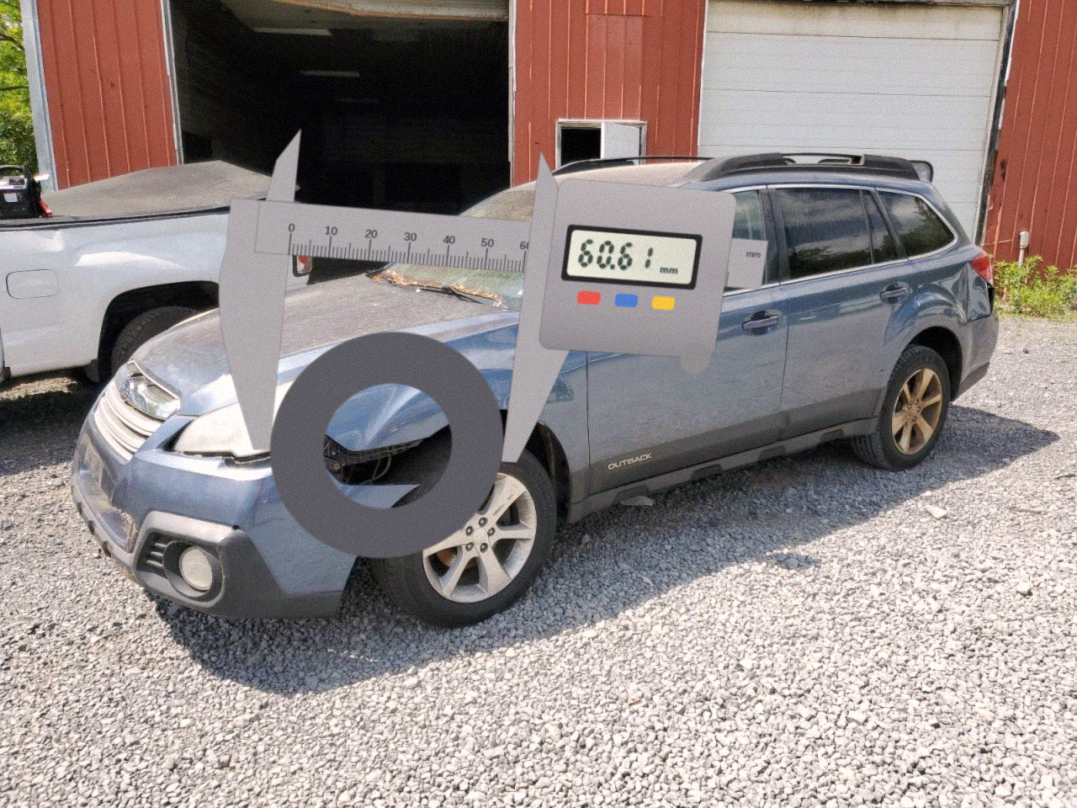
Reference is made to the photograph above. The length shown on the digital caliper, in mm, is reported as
60.61 mm
